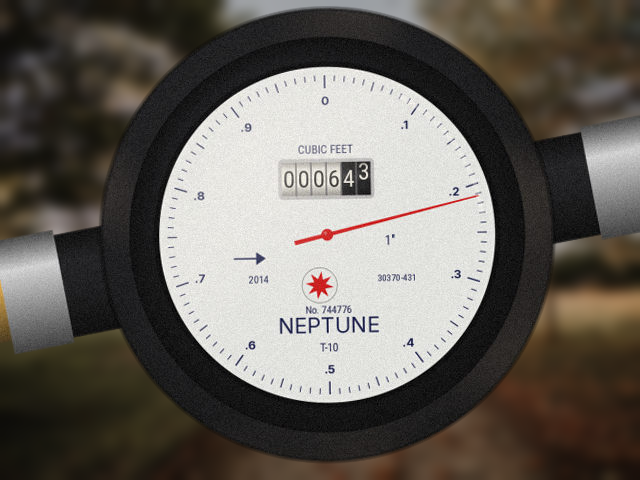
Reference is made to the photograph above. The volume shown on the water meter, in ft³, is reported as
643.21 ft³
